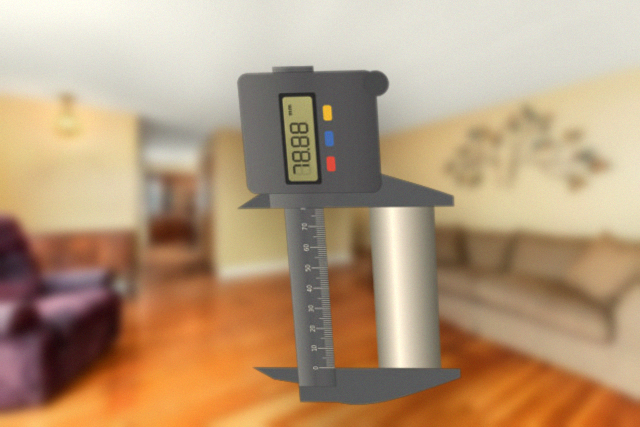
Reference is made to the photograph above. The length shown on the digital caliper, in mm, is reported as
78.88 mm
